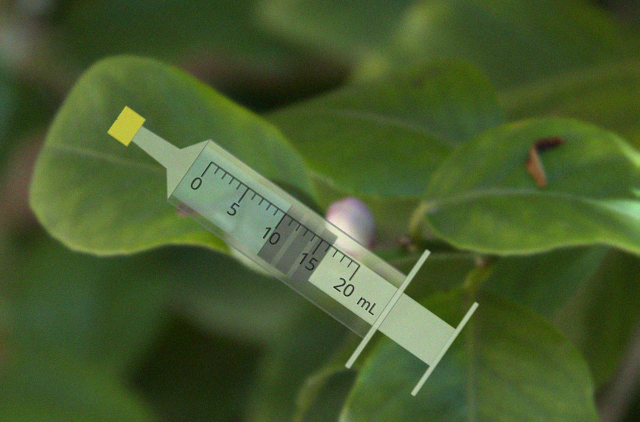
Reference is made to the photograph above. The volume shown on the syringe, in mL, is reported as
10 mL
